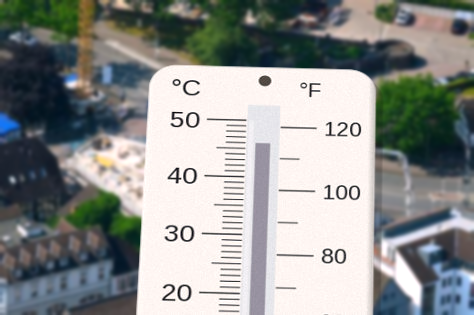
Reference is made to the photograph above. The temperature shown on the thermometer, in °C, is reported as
46 °C
